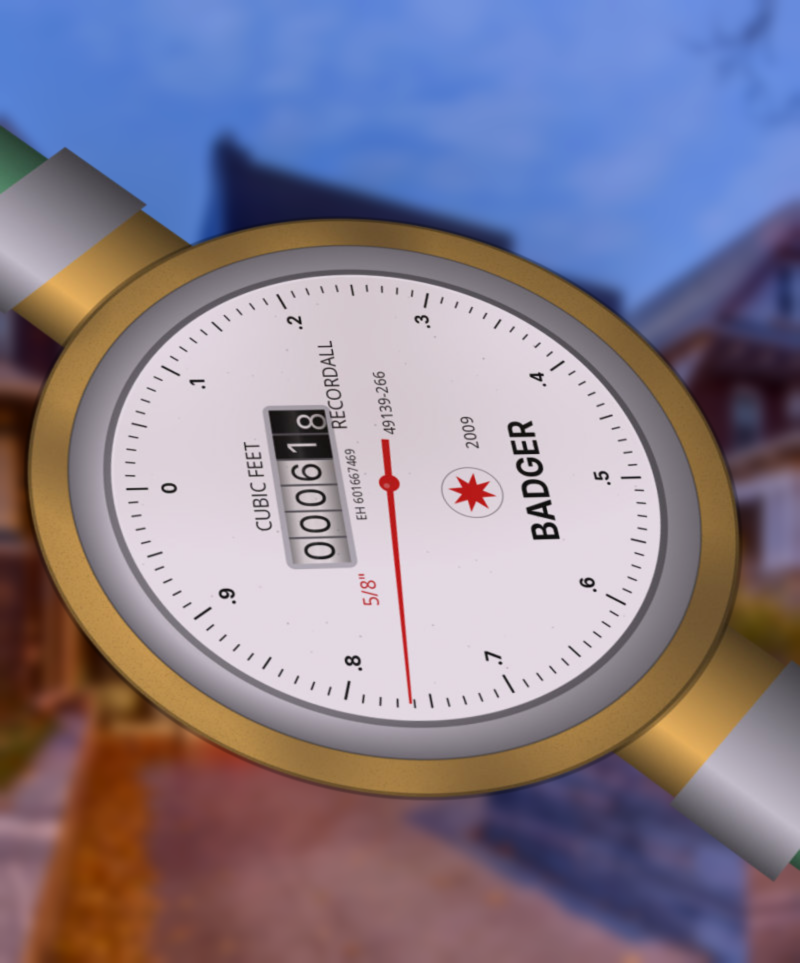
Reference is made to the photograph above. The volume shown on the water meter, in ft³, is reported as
617.76 ft³
